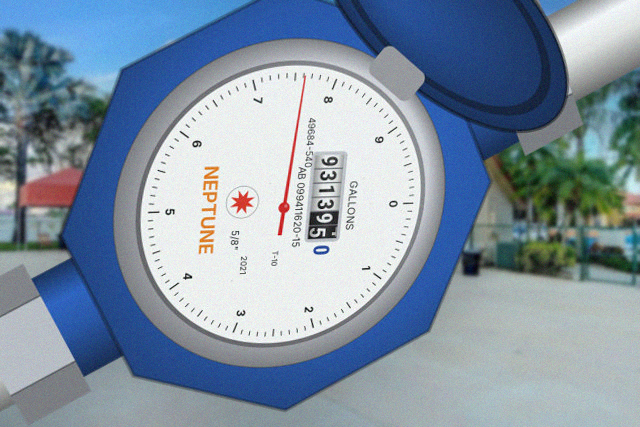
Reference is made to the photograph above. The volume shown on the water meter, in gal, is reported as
9313947.6 gal
